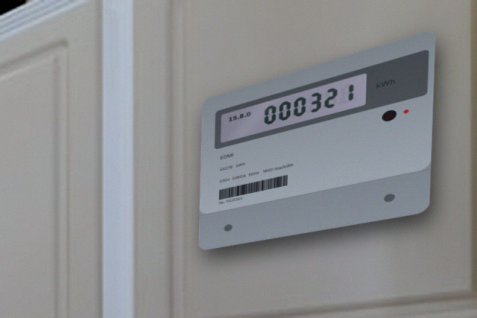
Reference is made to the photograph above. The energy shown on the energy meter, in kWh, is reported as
321 kWh
